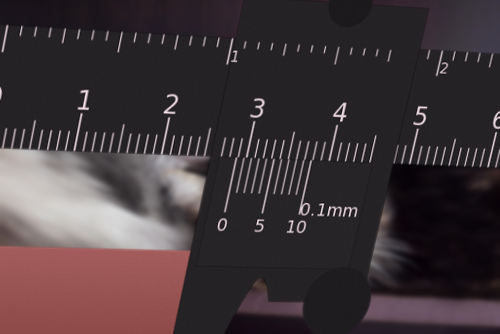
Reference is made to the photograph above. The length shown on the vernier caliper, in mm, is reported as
28.8 mm
